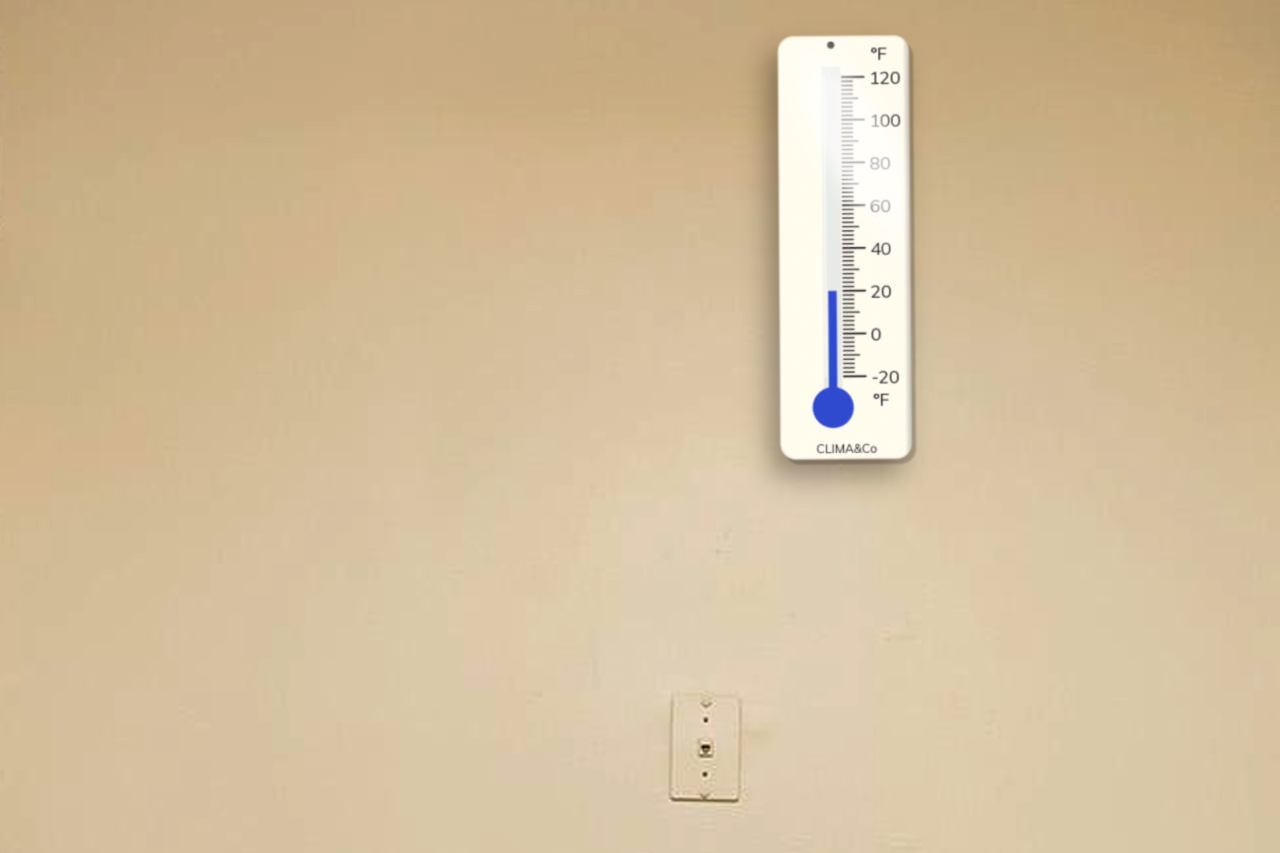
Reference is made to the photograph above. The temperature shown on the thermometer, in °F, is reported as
20 °F
